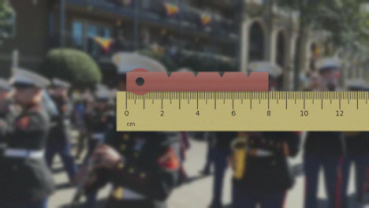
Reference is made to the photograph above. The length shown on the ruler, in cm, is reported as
8 cm
